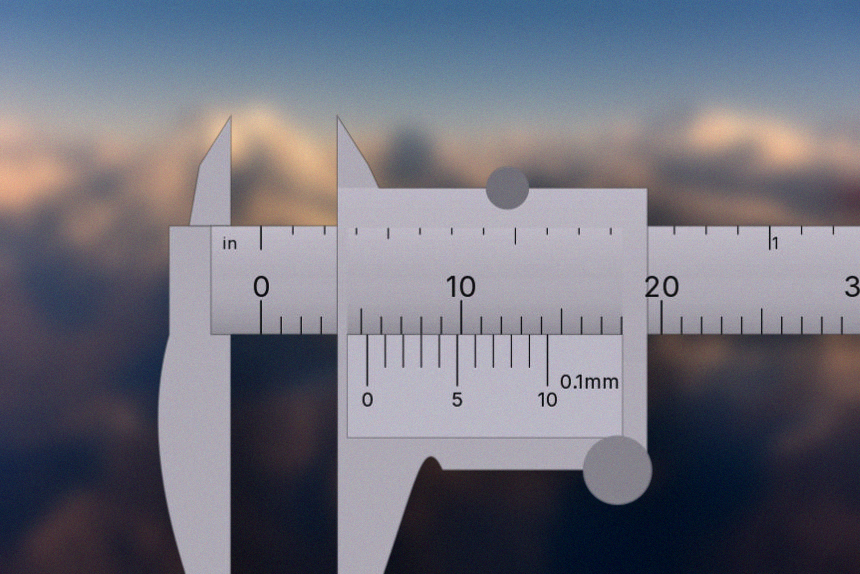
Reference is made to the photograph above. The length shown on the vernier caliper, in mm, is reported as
5.3 mm
